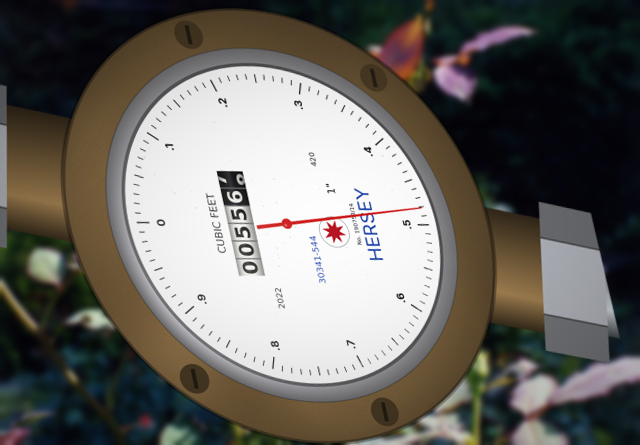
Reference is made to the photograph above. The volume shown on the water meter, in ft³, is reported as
5567.48 ft³
